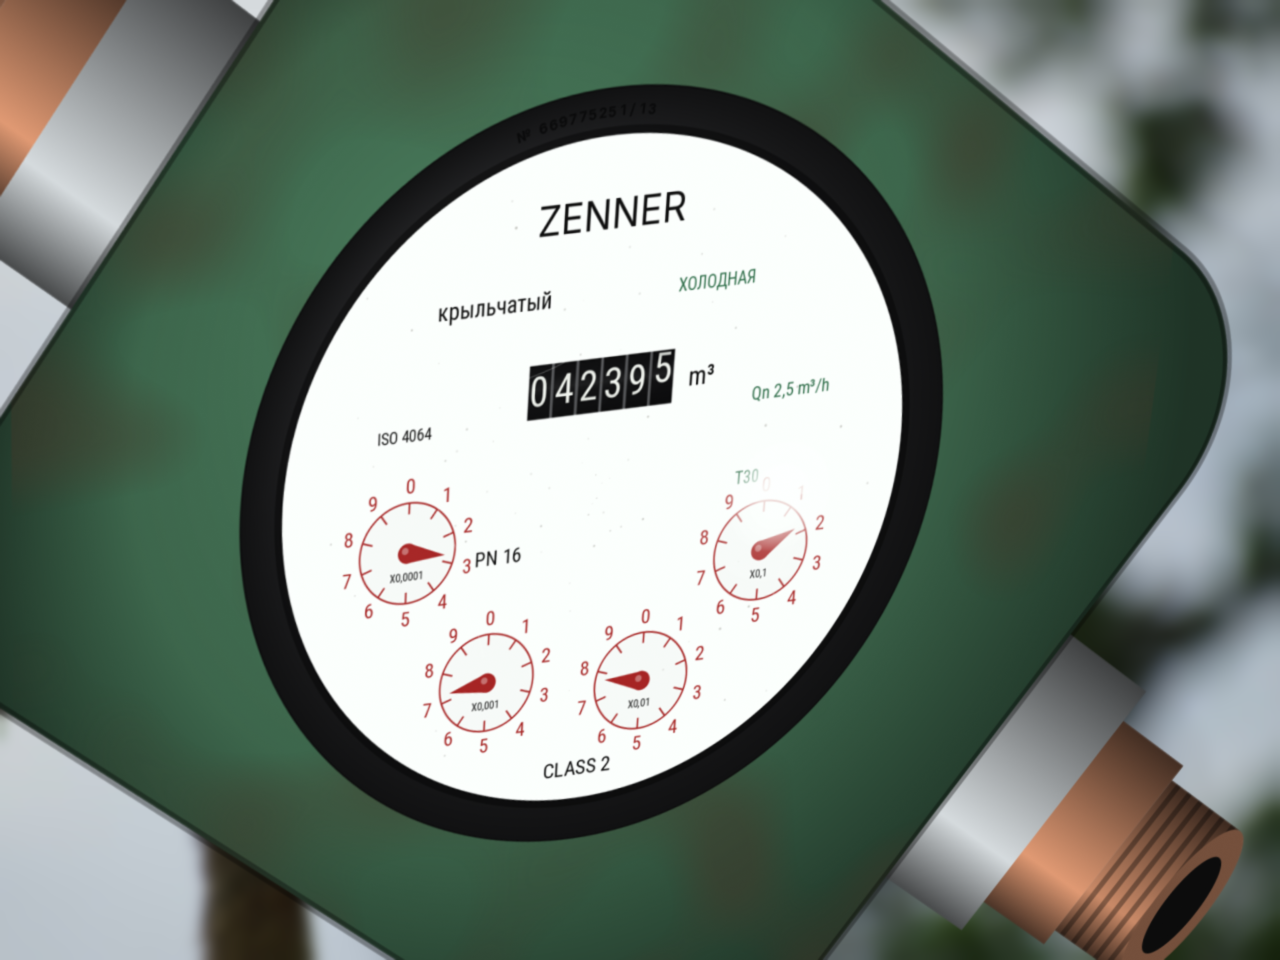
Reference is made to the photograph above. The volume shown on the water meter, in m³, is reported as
42395.1772 m³
